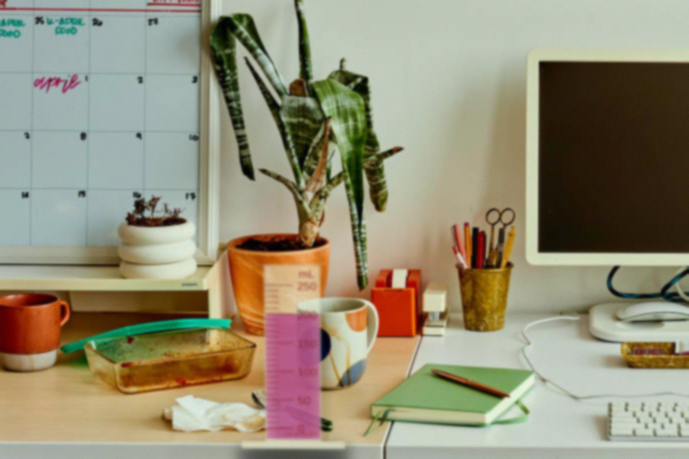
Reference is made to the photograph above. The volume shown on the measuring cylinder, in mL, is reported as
200 mL
